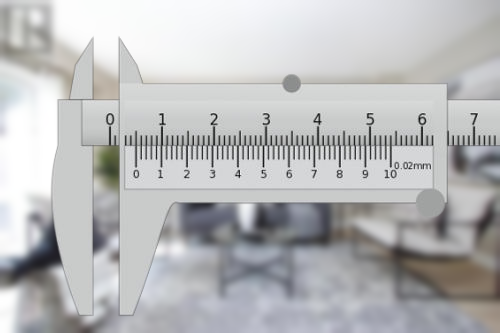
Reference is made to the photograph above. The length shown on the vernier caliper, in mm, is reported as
5.0 mm
